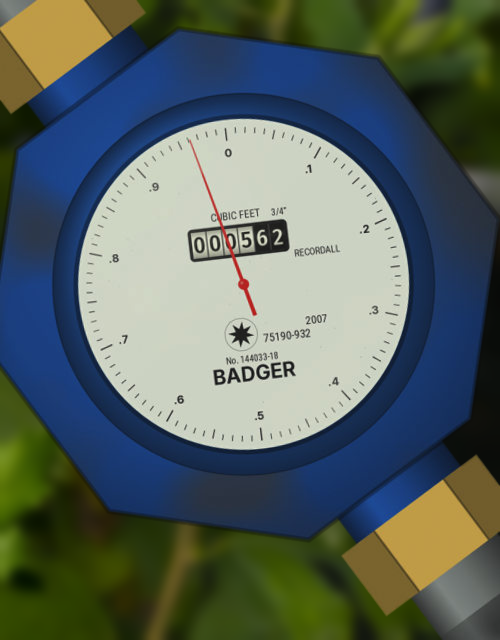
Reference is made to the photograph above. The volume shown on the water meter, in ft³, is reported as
561.96 ft³
